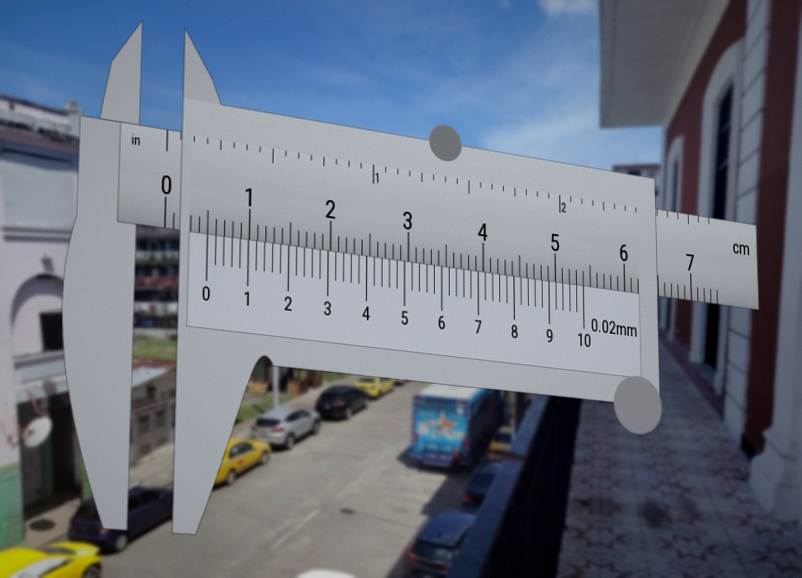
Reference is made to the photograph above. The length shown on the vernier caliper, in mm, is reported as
5.0 mm
